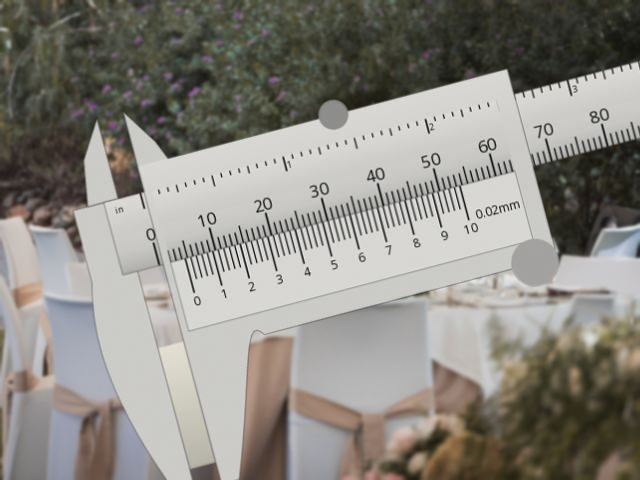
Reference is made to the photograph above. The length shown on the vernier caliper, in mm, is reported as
4.6 mm
